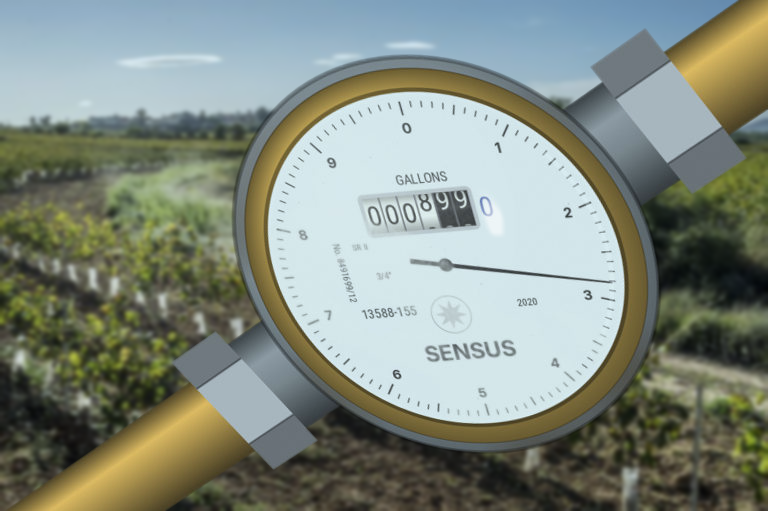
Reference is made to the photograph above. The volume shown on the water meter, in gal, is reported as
8992.8 gal
